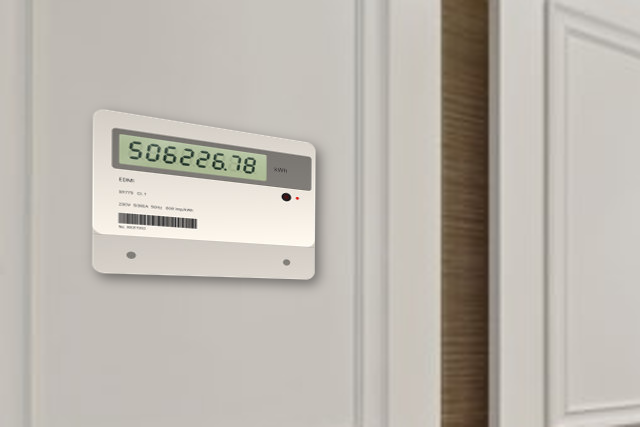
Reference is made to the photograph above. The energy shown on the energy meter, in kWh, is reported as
506226.78 kWh
